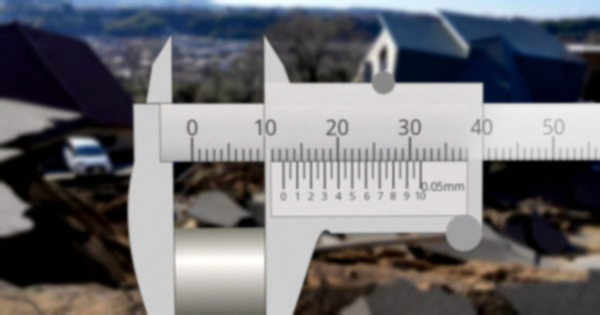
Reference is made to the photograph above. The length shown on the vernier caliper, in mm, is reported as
12.5 mm
